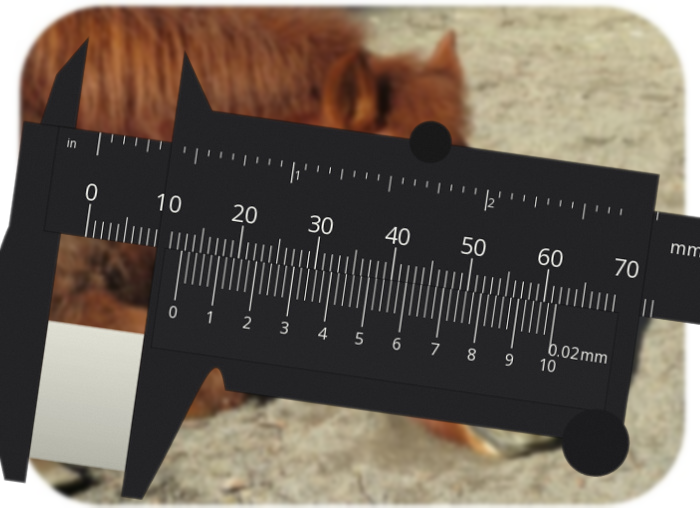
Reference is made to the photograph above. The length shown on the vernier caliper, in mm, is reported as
12.6 mm
